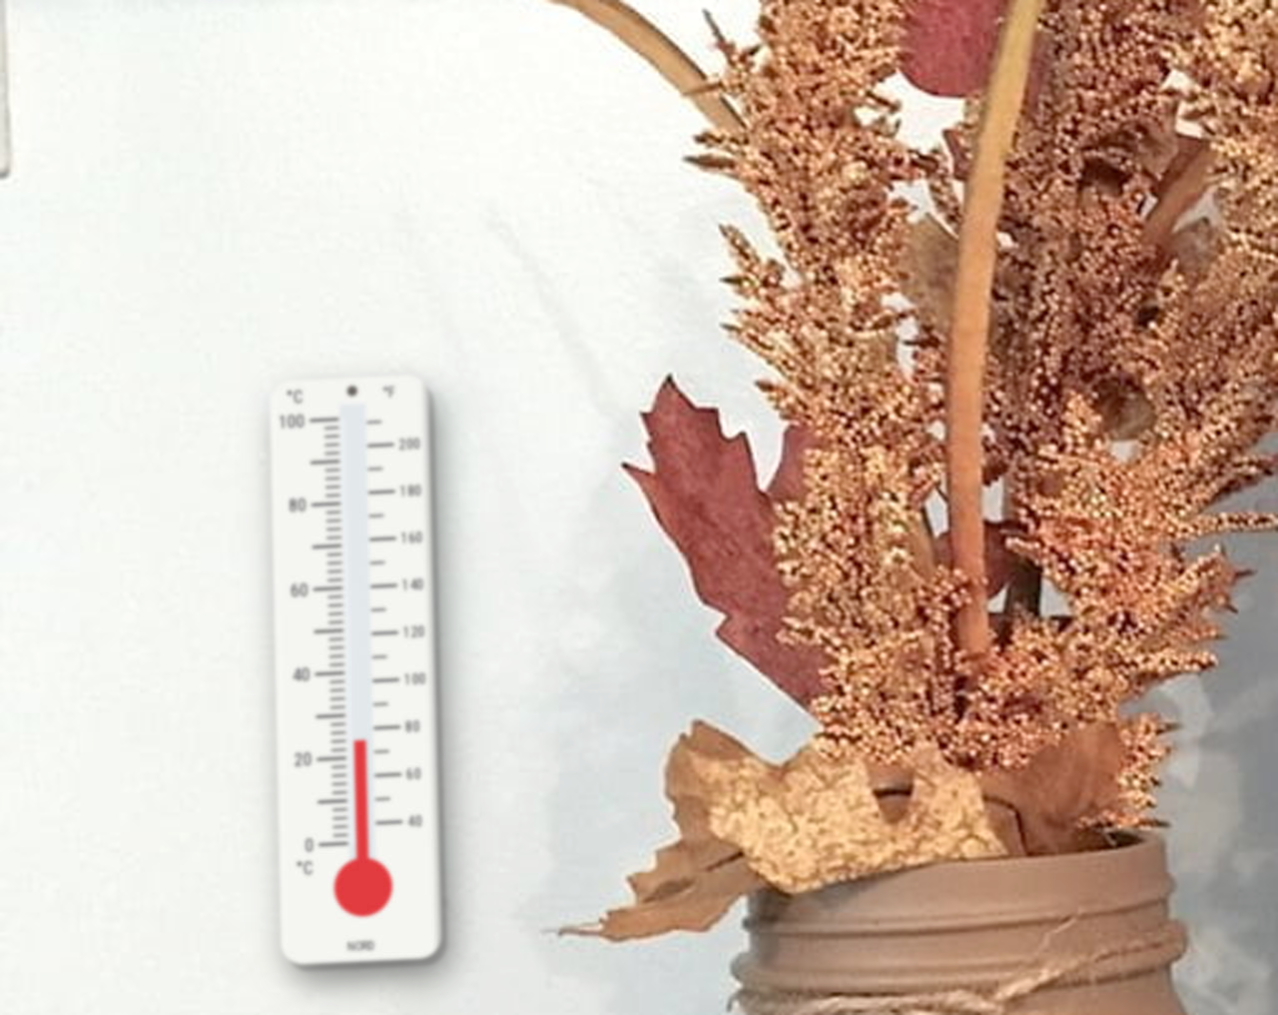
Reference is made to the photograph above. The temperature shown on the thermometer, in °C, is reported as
24 °C
